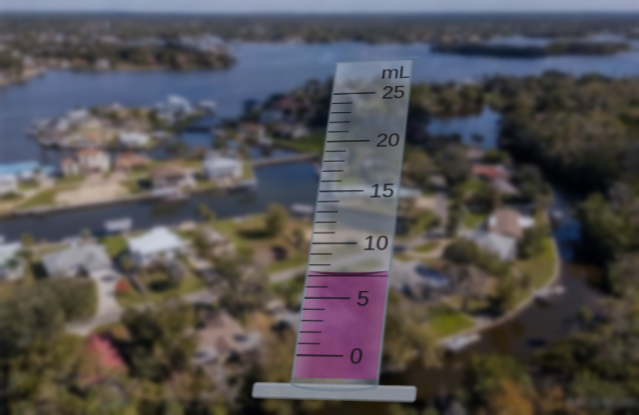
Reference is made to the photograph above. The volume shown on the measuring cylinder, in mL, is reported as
7 mL
